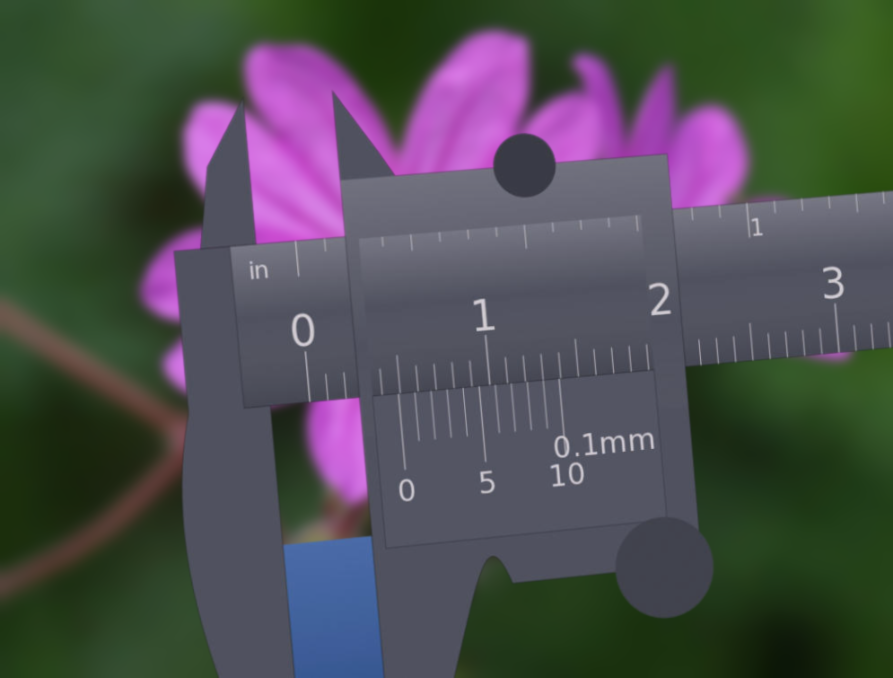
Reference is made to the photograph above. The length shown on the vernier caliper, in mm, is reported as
4.9 mm
